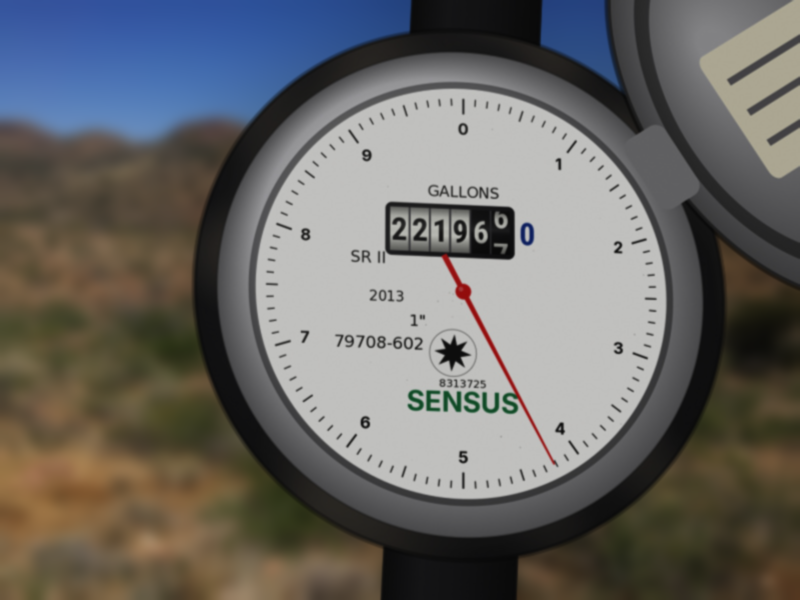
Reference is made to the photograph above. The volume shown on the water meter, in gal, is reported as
2219664.2 gal
